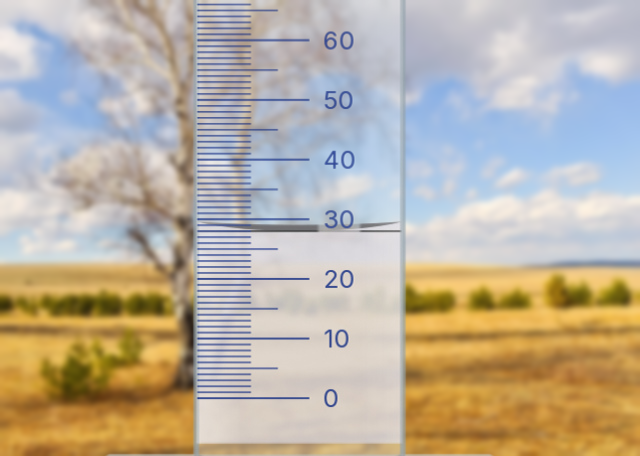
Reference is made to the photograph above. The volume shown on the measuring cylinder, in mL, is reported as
28 mL
